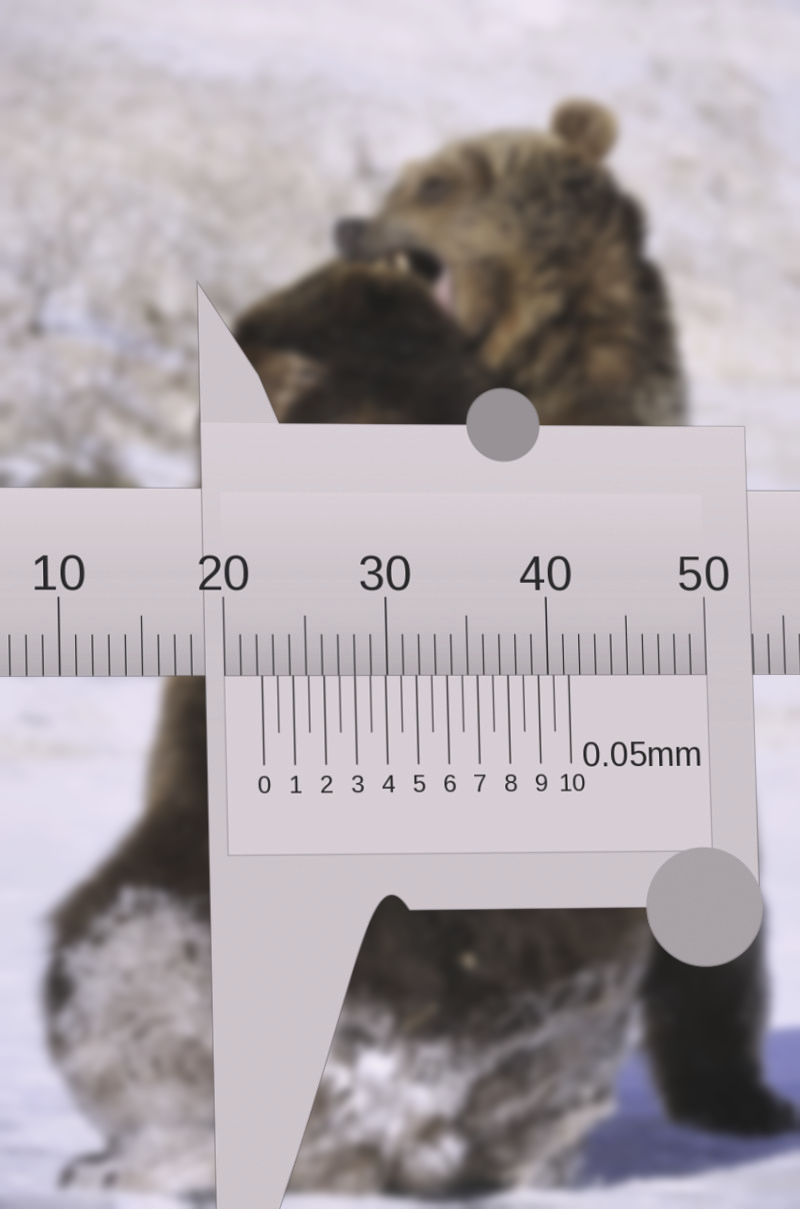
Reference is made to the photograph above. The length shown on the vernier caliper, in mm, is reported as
22.3 mm
